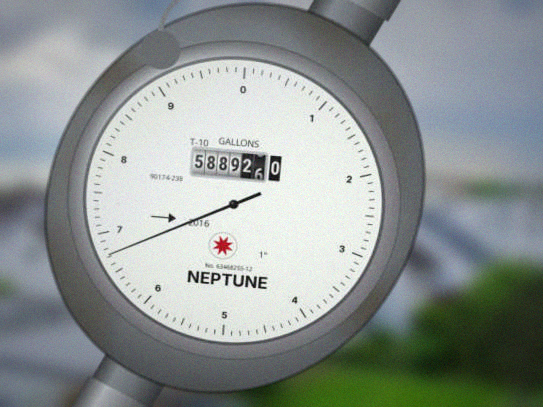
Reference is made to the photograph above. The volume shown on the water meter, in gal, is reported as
5889256.7 gal
